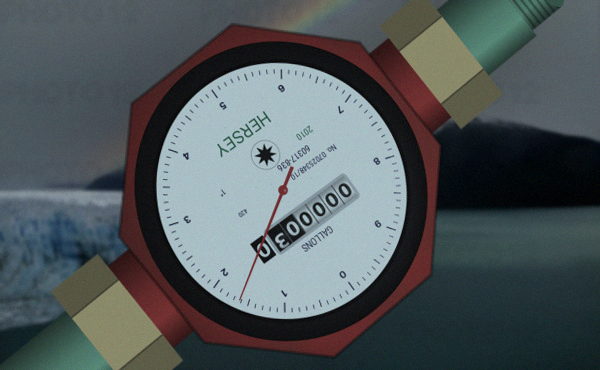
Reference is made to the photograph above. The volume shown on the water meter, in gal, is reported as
31.6 gal
